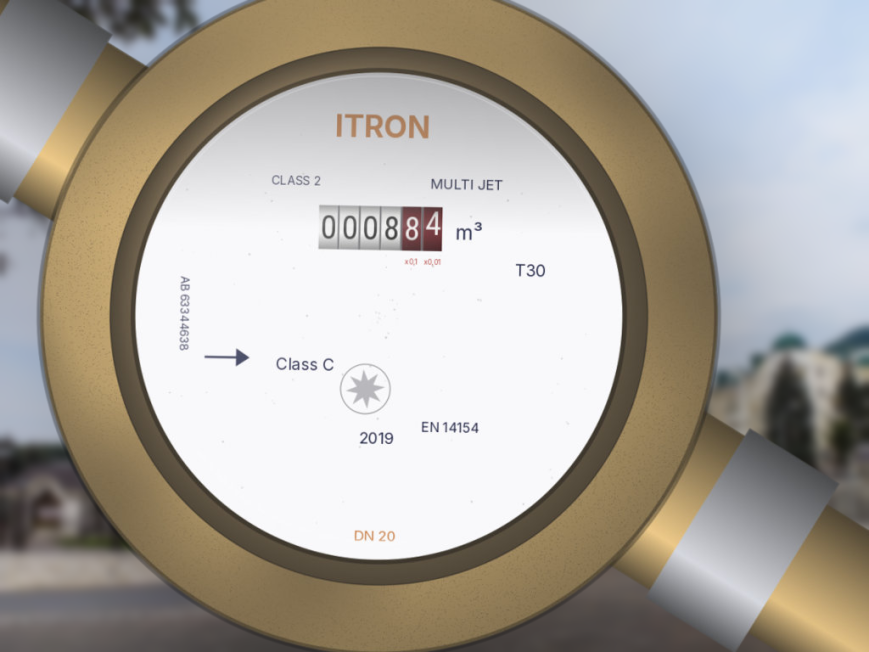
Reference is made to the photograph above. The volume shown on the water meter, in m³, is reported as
8.84 m³
